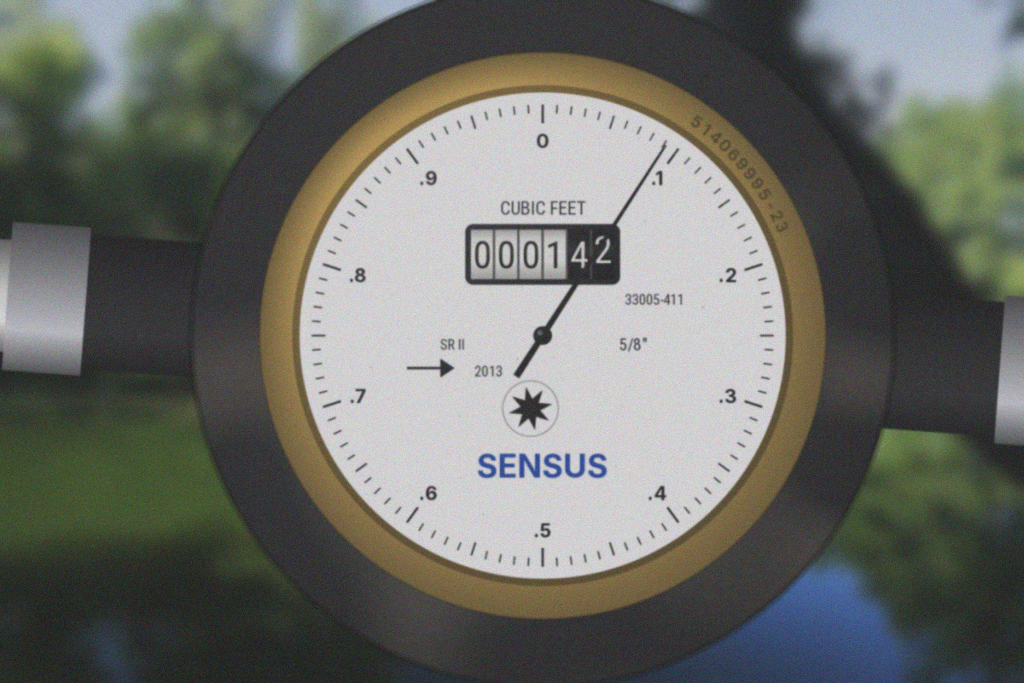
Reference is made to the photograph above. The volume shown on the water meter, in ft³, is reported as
142.09 ft³
